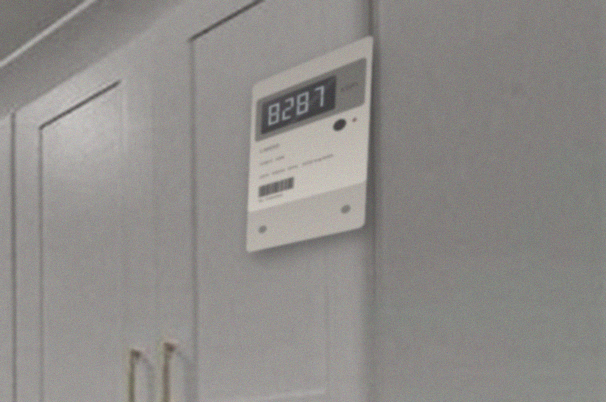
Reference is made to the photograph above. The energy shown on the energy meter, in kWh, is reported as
8287 kWh
